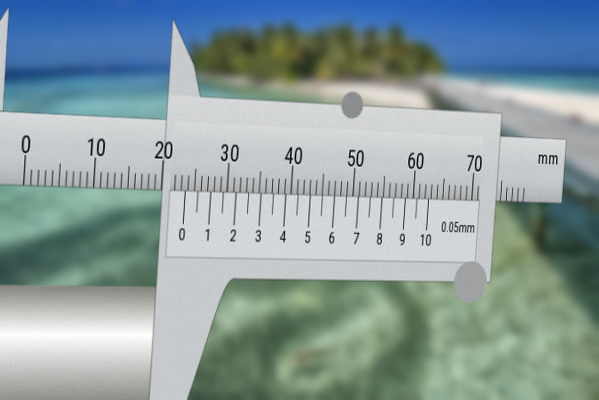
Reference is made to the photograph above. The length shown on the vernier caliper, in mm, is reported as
23.6 mm
